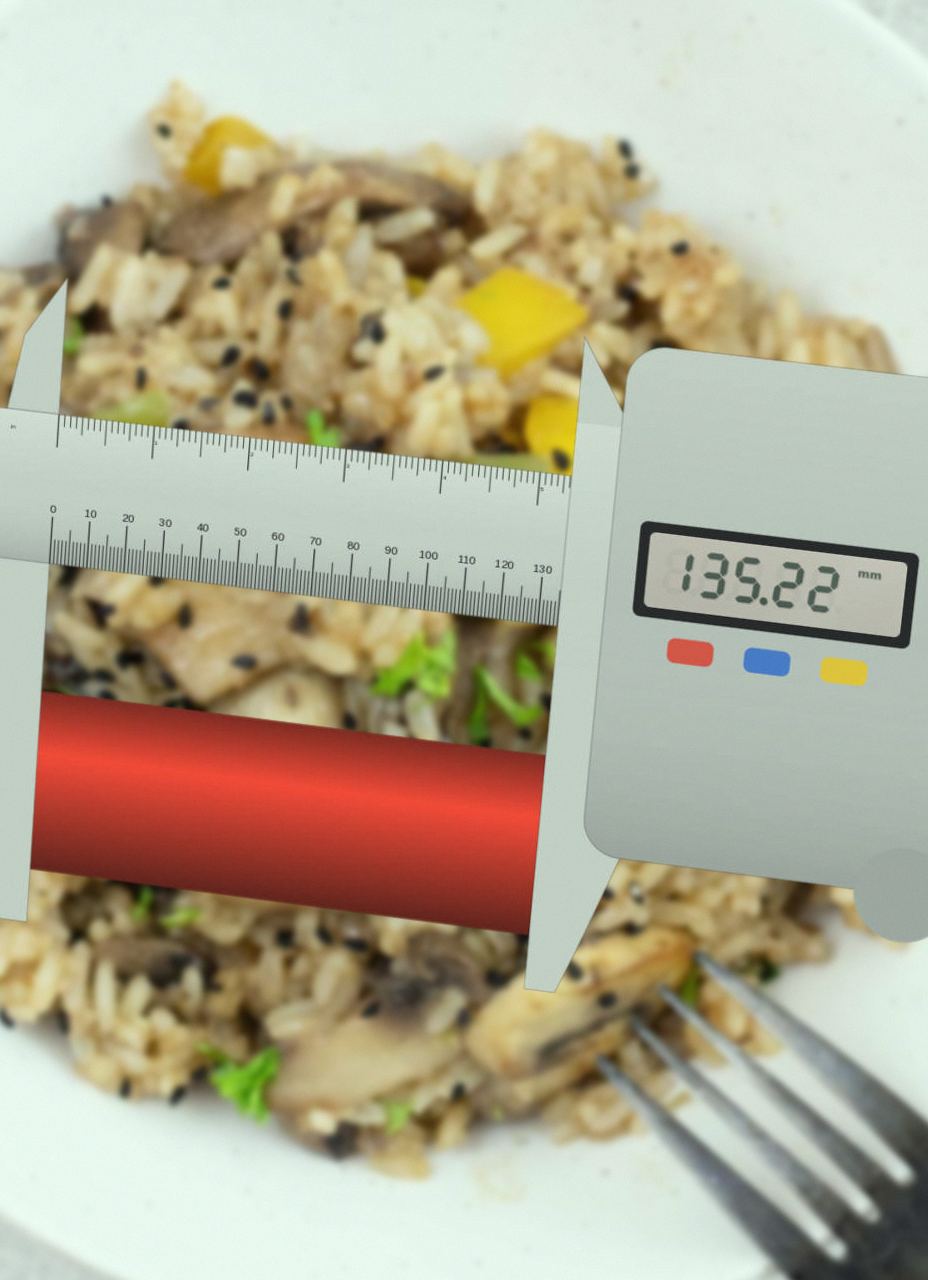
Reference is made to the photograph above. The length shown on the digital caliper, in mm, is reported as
135.22 mm
